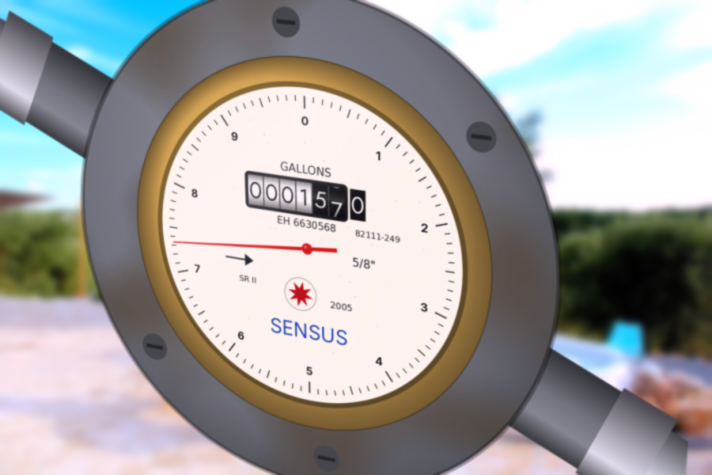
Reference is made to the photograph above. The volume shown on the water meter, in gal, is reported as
1567.3 gal
